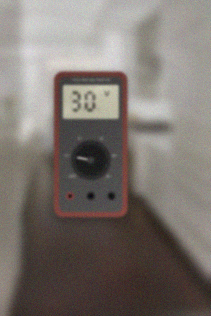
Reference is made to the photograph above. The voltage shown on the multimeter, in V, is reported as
30 V
